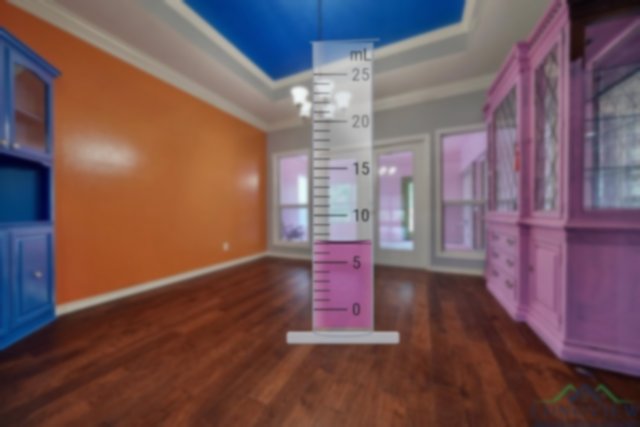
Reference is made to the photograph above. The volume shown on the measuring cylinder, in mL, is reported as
7 mL
